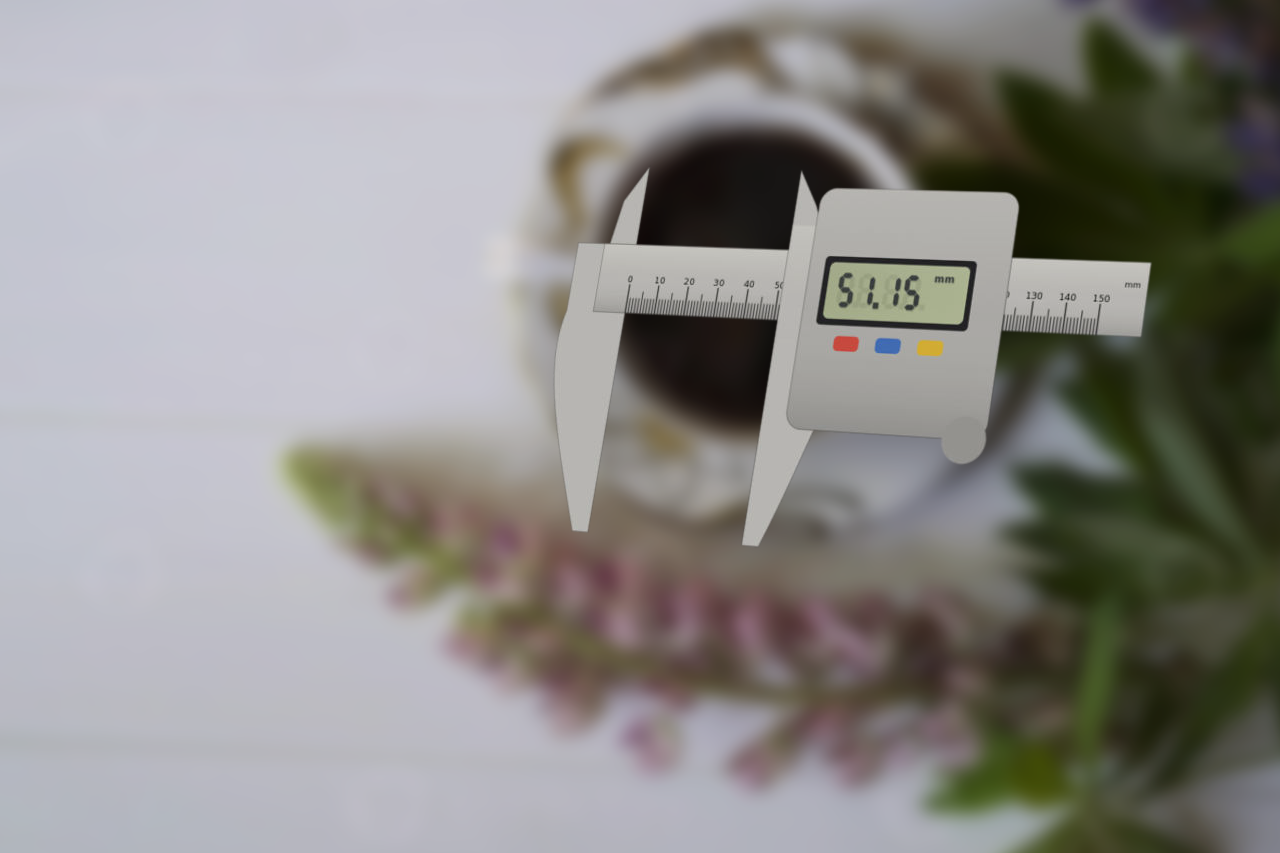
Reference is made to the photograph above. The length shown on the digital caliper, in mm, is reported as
51.15 mm
